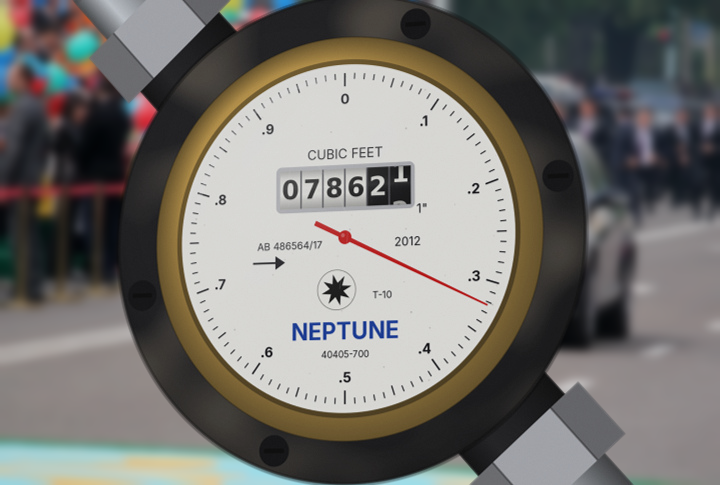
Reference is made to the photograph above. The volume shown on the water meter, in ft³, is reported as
78621.32 ft³
